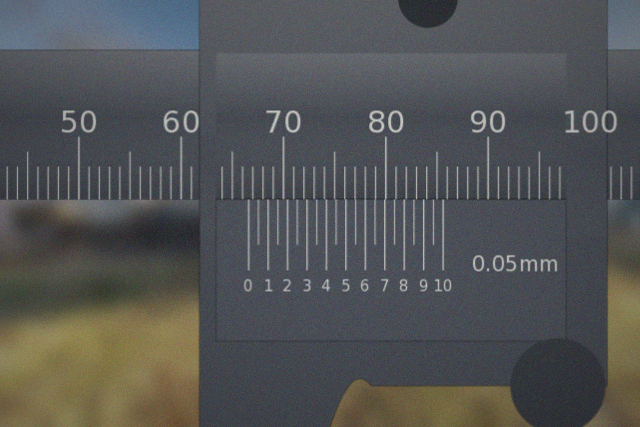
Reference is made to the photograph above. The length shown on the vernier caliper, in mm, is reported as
66.6 mm
